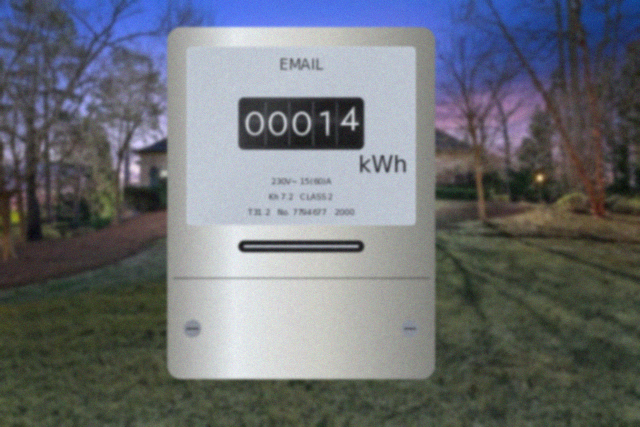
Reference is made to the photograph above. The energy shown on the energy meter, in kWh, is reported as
14 kWh
